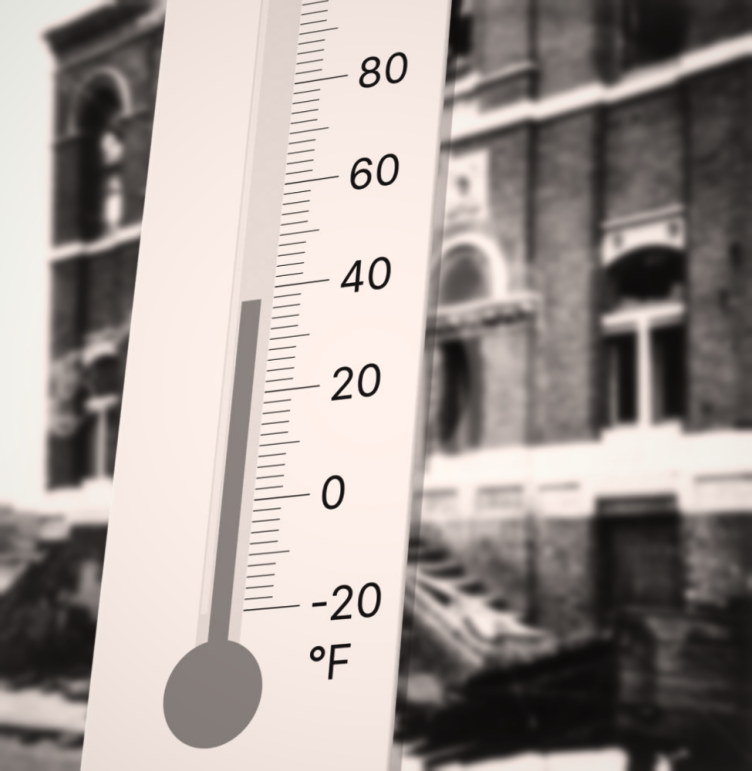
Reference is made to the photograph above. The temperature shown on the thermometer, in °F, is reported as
38 °F
